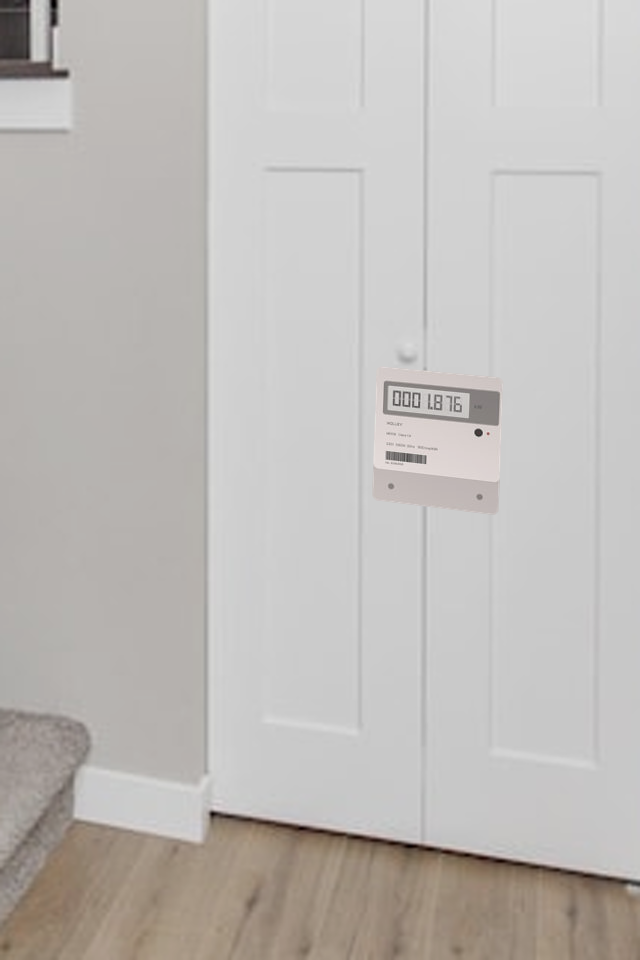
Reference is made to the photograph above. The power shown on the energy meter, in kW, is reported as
1.876 kW
